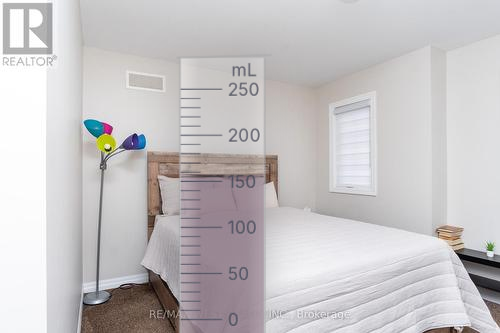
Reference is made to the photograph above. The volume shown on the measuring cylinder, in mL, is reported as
155 mL
